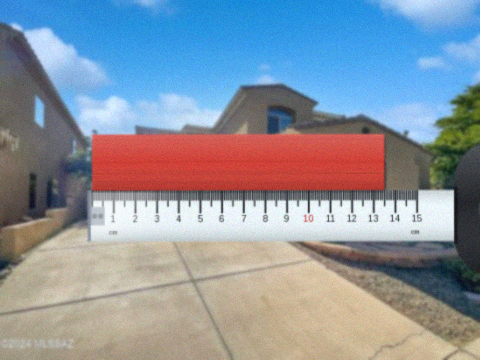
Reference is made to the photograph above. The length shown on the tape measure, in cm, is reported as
13.5 cm
